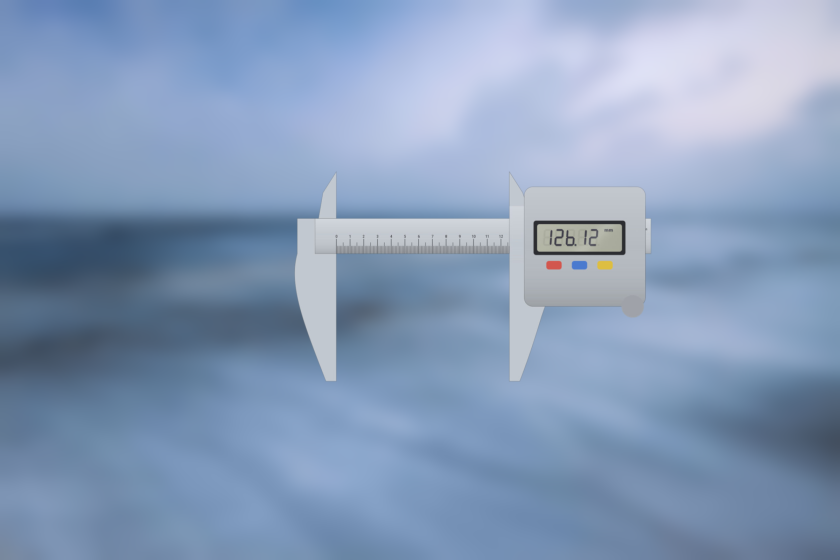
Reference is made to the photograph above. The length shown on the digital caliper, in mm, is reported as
126.12 mm
